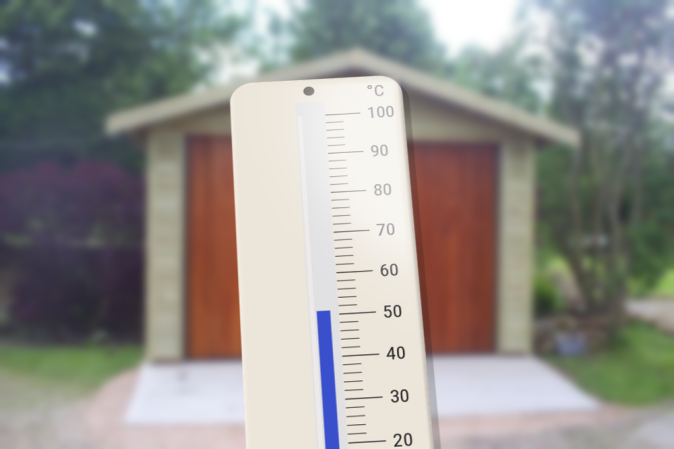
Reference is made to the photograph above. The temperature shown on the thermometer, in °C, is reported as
51 °C
